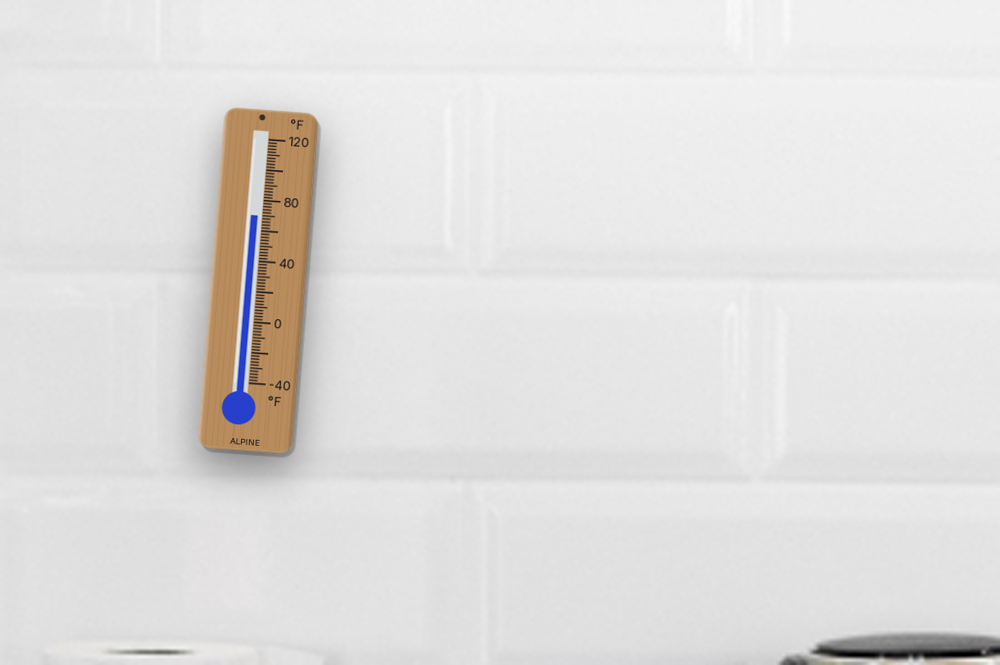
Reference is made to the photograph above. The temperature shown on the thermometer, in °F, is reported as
70 °F
